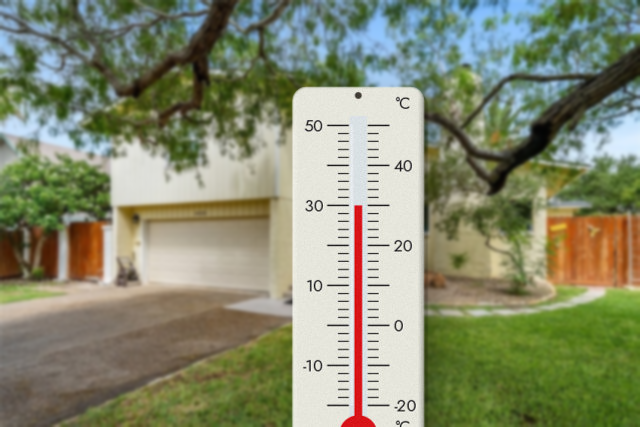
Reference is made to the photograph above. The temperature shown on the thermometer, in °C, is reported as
30 °C
